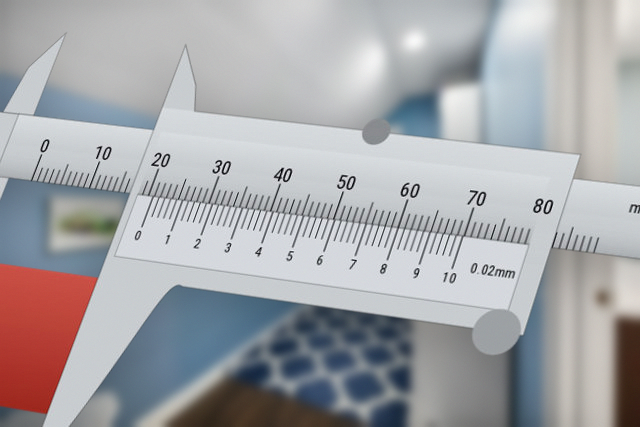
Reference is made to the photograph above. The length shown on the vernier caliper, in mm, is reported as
20.8 mm
